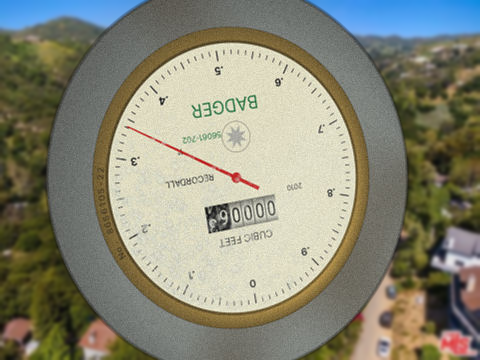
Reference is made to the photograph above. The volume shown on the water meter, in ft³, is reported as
63.34 ft³
